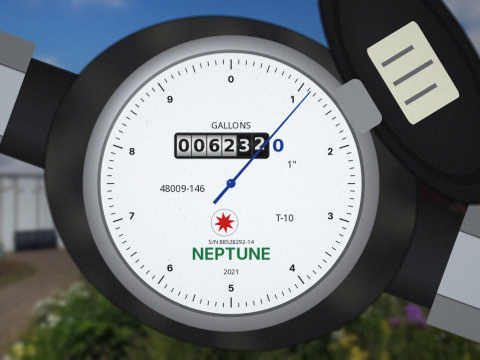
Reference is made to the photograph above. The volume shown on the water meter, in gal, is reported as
62321.1 gal
